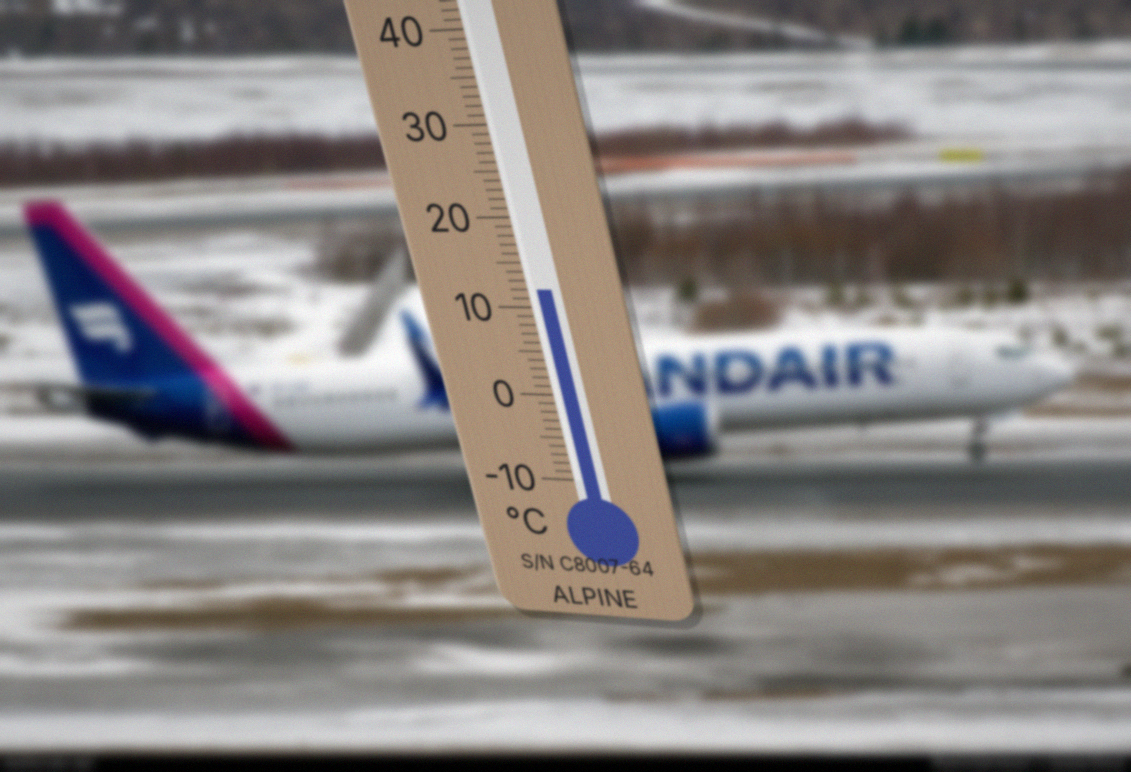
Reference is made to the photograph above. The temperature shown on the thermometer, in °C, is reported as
12 °C
